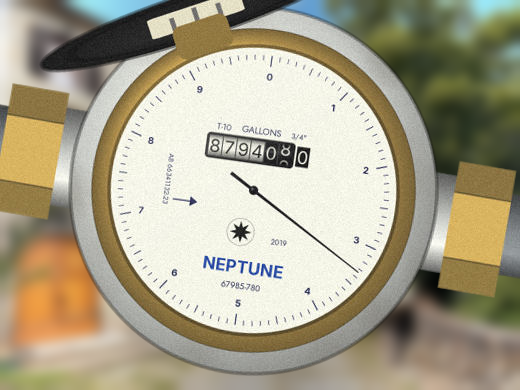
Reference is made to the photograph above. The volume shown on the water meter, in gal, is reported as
8794083.3 gal
